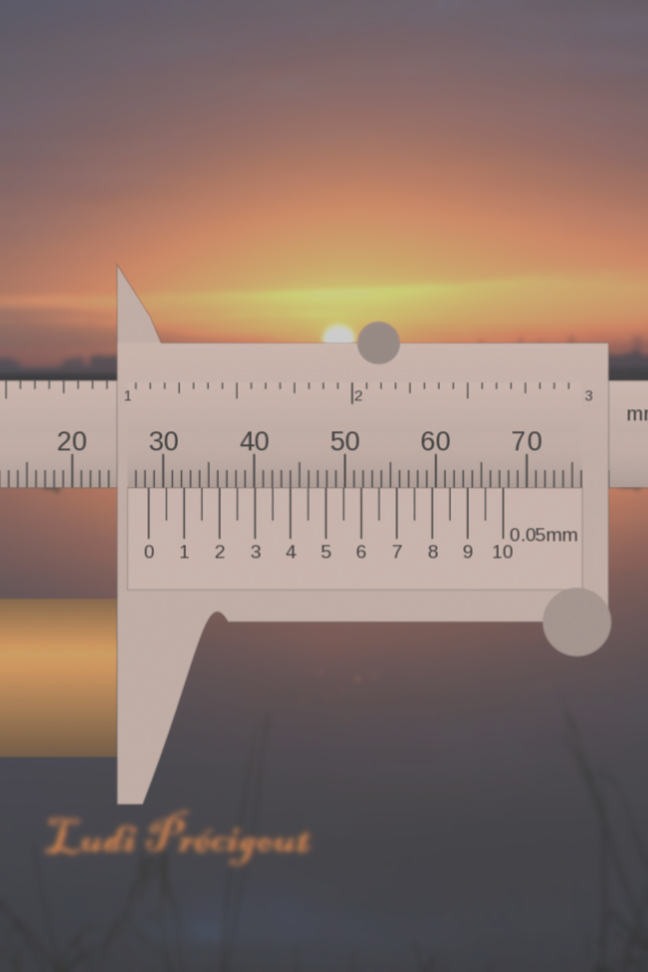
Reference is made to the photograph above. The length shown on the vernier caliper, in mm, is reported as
28.4 mm
